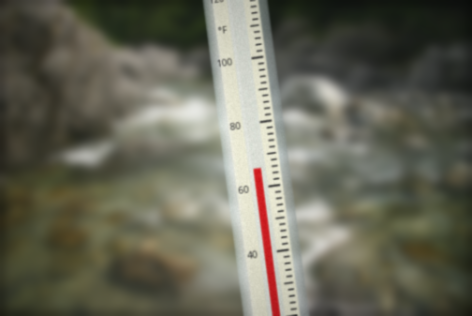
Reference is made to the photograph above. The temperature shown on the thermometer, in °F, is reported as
66 °F
